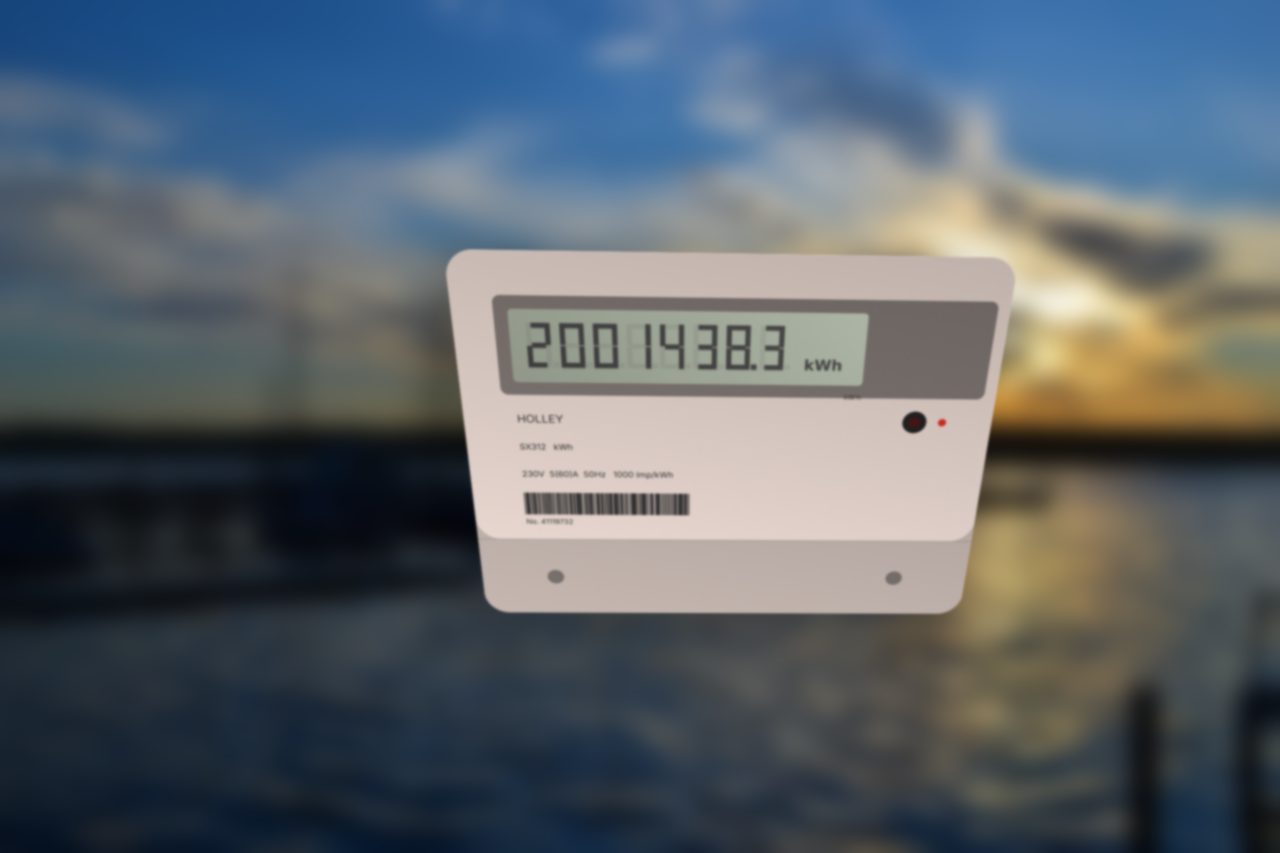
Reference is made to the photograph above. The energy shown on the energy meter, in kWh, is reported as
2001438.3 kWh
